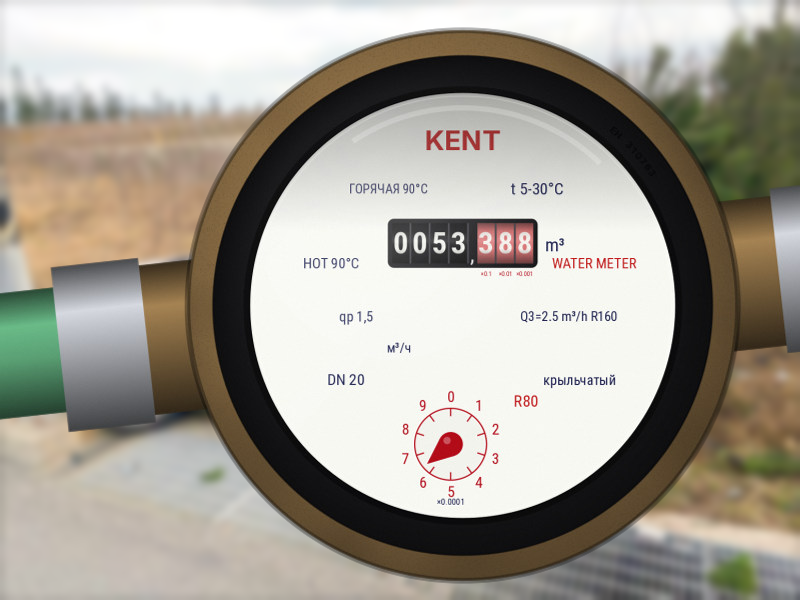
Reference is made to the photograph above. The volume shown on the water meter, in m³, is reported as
53.3886 m³
